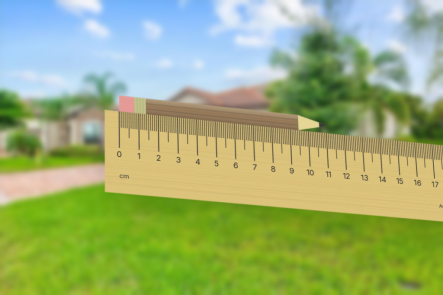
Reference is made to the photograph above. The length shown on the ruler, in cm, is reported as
11 cm
